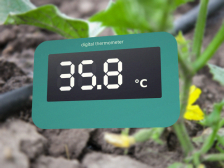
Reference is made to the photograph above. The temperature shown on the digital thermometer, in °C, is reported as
35.8 °C
